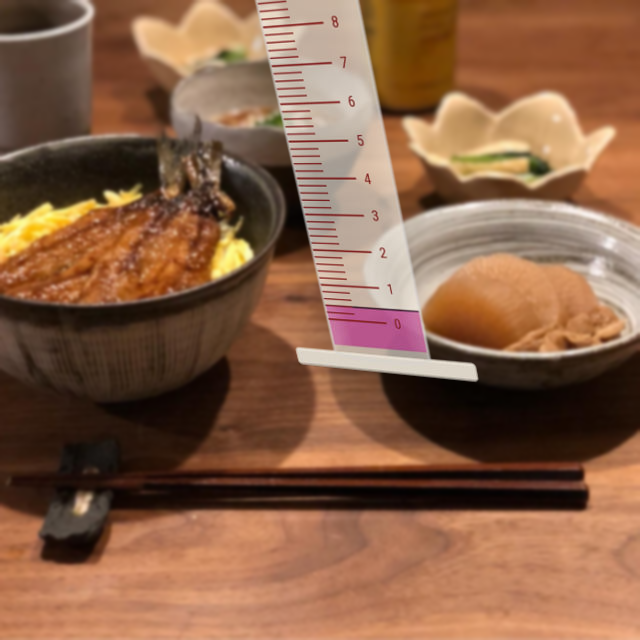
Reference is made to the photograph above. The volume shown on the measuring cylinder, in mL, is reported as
0.4 mL
